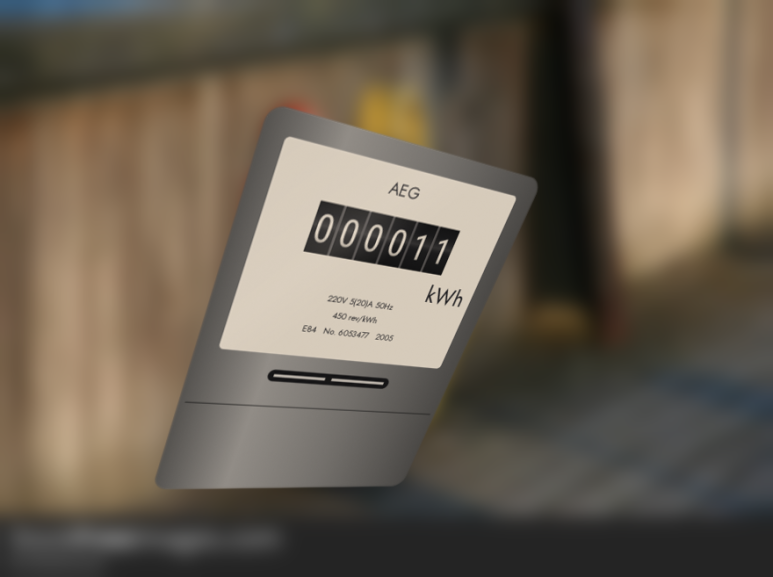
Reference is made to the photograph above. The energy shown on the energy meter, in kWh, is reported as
11 kWh
